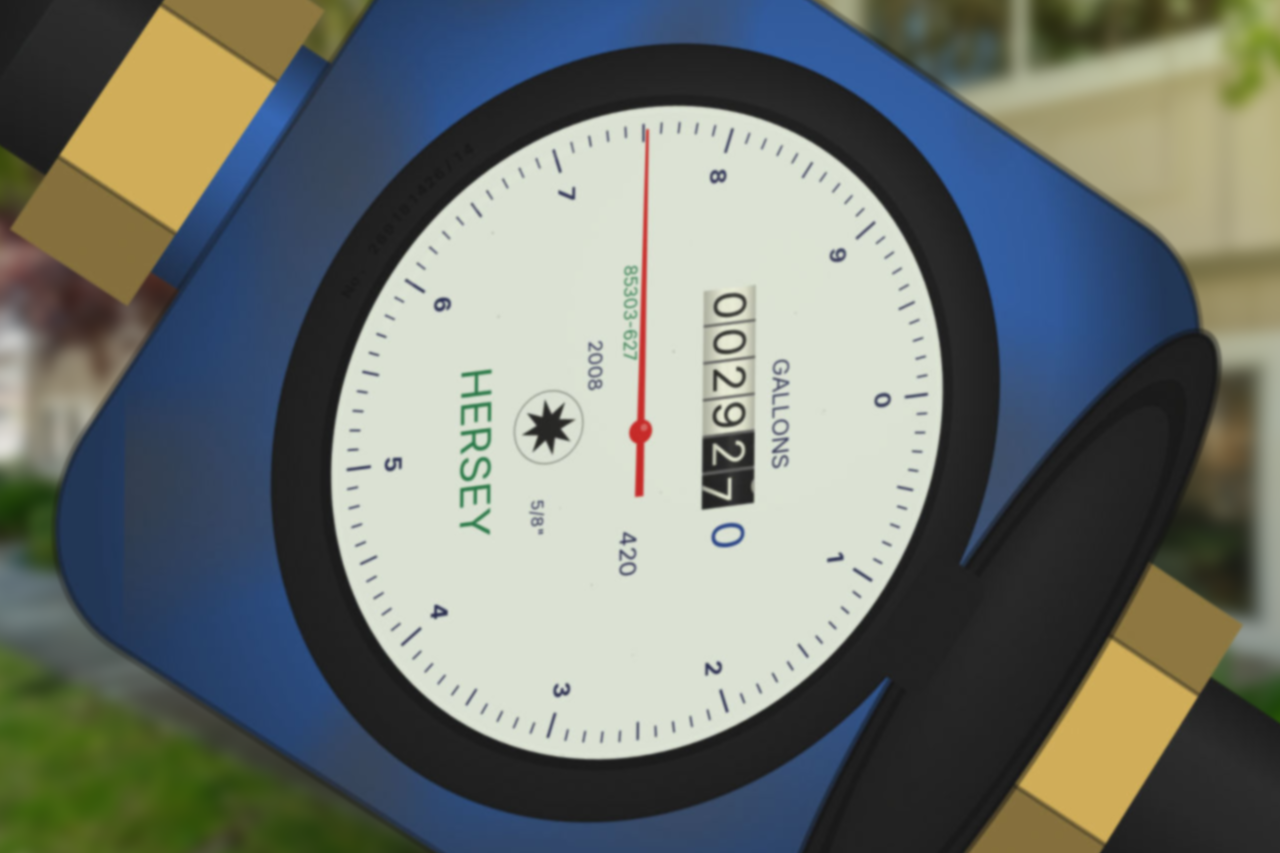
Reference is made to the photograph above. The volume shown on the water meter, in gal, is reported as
29267.5 gal
